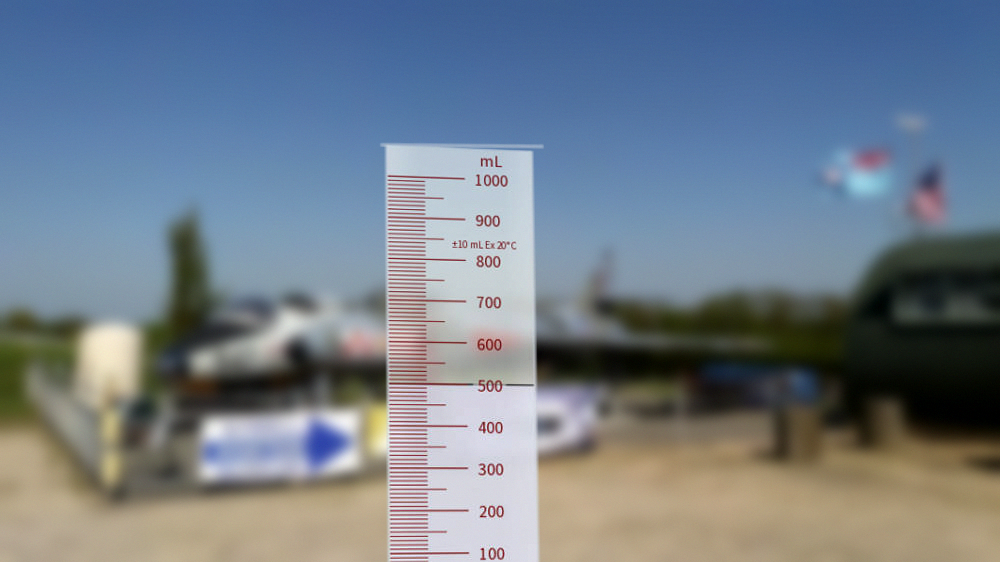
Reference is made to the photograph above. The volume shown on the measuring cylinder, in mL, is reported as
500 mL
